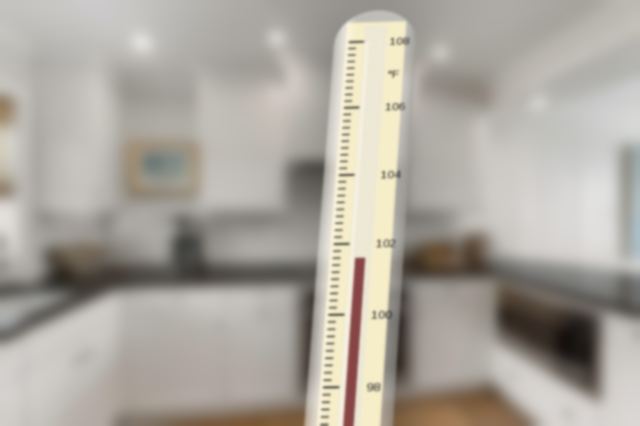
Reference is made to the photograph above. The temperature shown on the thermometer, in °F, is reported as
101.6 °F
